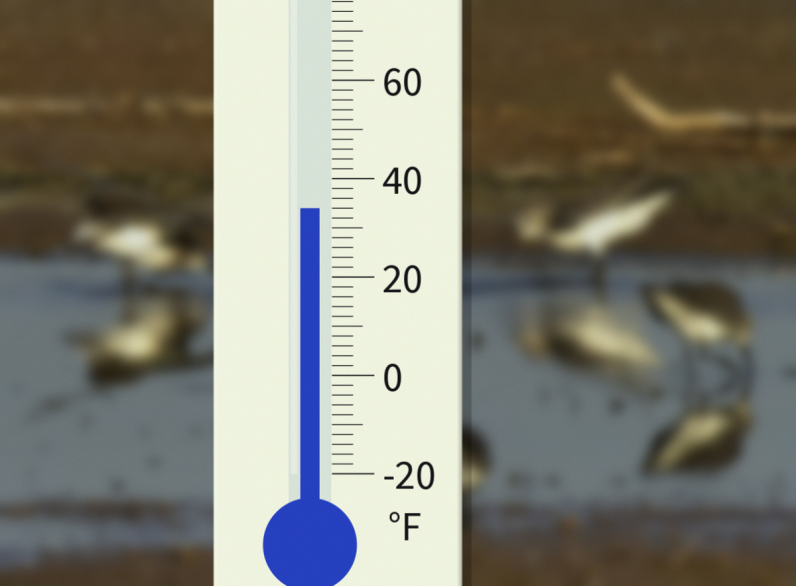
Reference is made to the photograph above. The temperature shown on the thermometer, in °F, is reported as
34 °F
